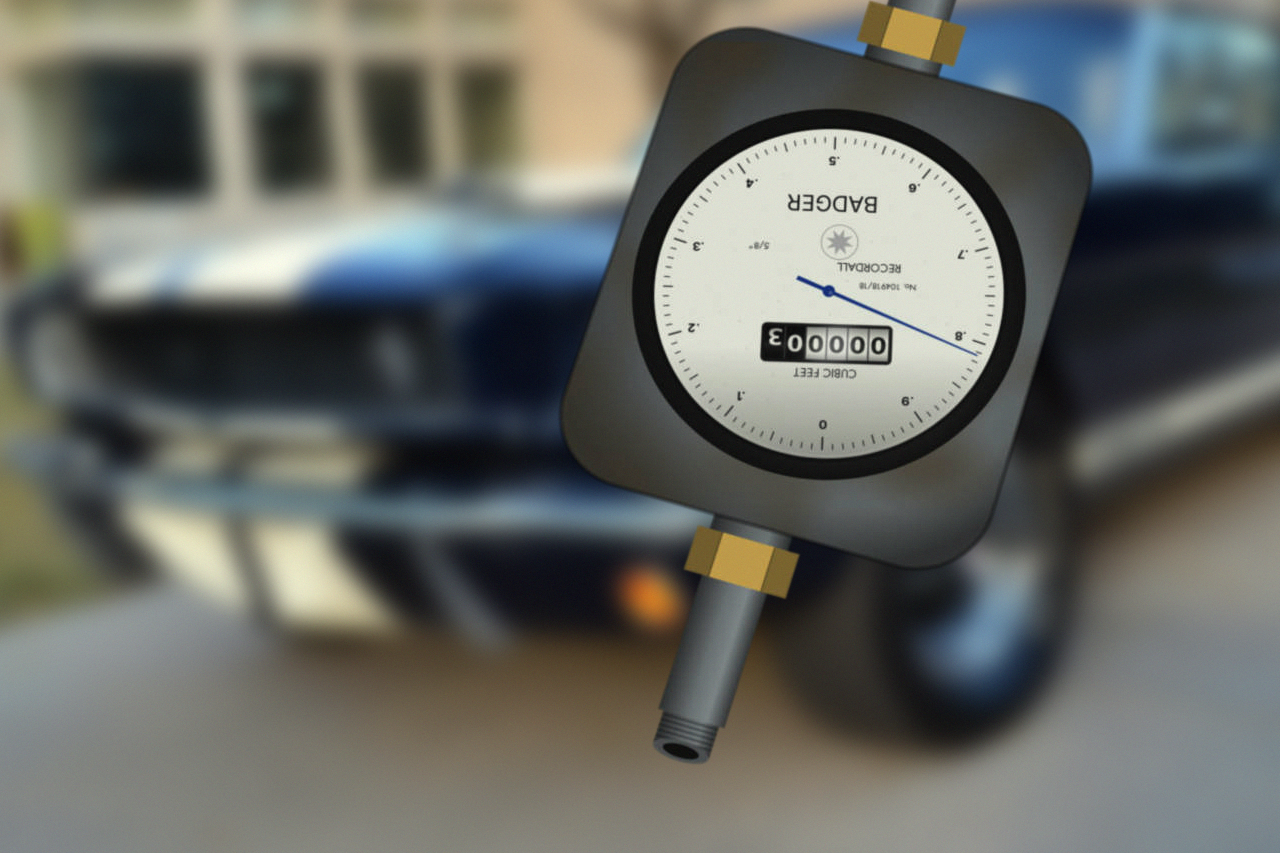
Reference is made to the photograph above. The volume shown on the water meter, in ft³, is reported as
2.81 ft³
